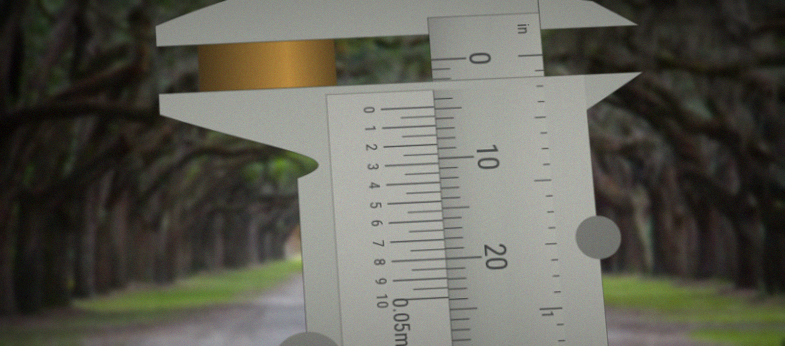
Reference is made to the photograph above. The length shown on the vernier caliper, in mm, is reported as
4.8 mm
